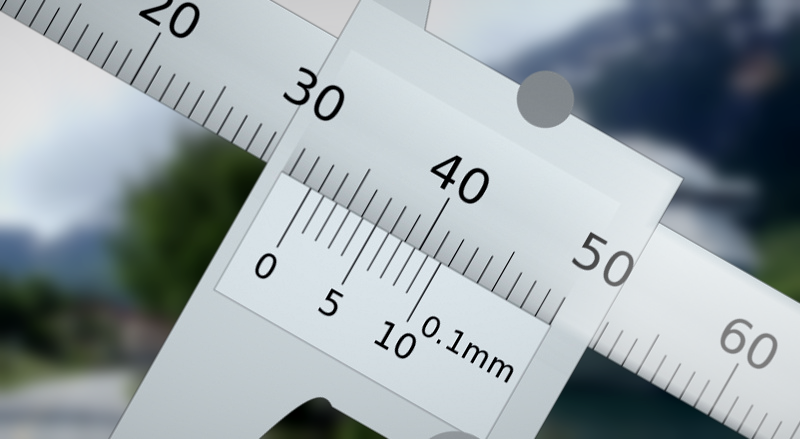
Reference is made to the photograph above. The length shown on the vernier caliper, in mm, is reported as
32.5 mm
